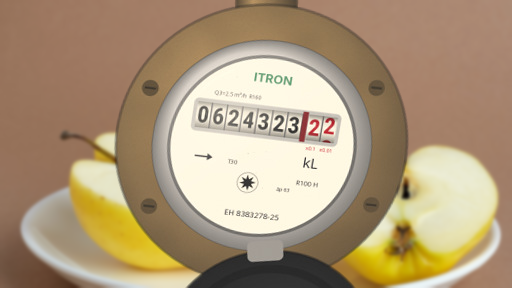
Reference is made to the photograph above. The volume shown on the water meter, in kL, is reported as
624323.22 kL
